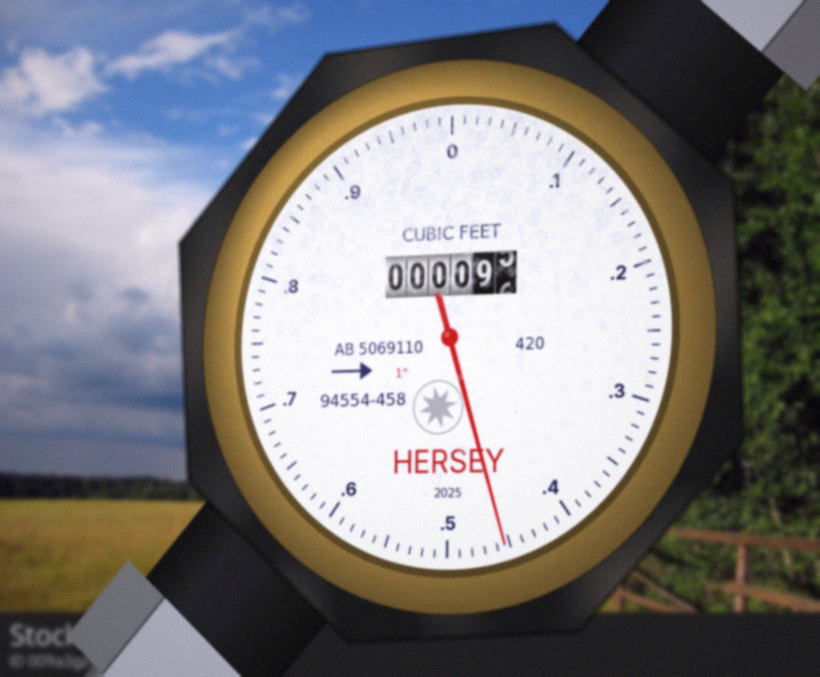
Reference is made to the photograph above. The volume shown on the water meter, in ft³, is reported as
95.45 ft³
